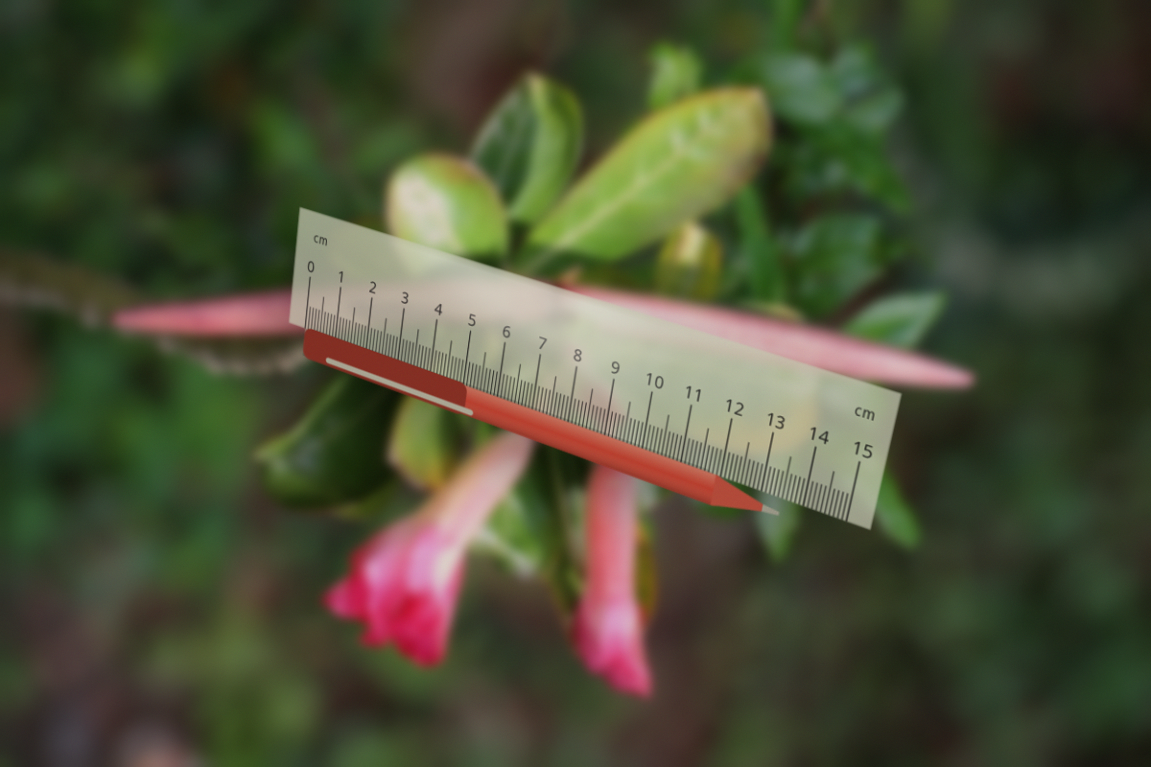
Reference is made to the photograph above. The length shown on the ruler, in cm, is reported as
13.5 cm
